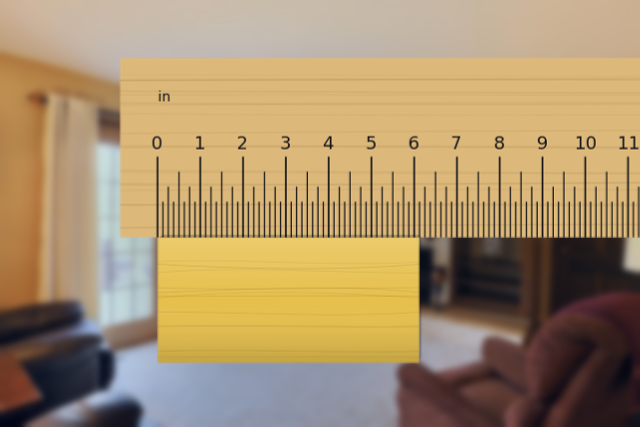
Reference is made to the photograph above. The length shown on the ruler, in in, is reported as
6.125 in
